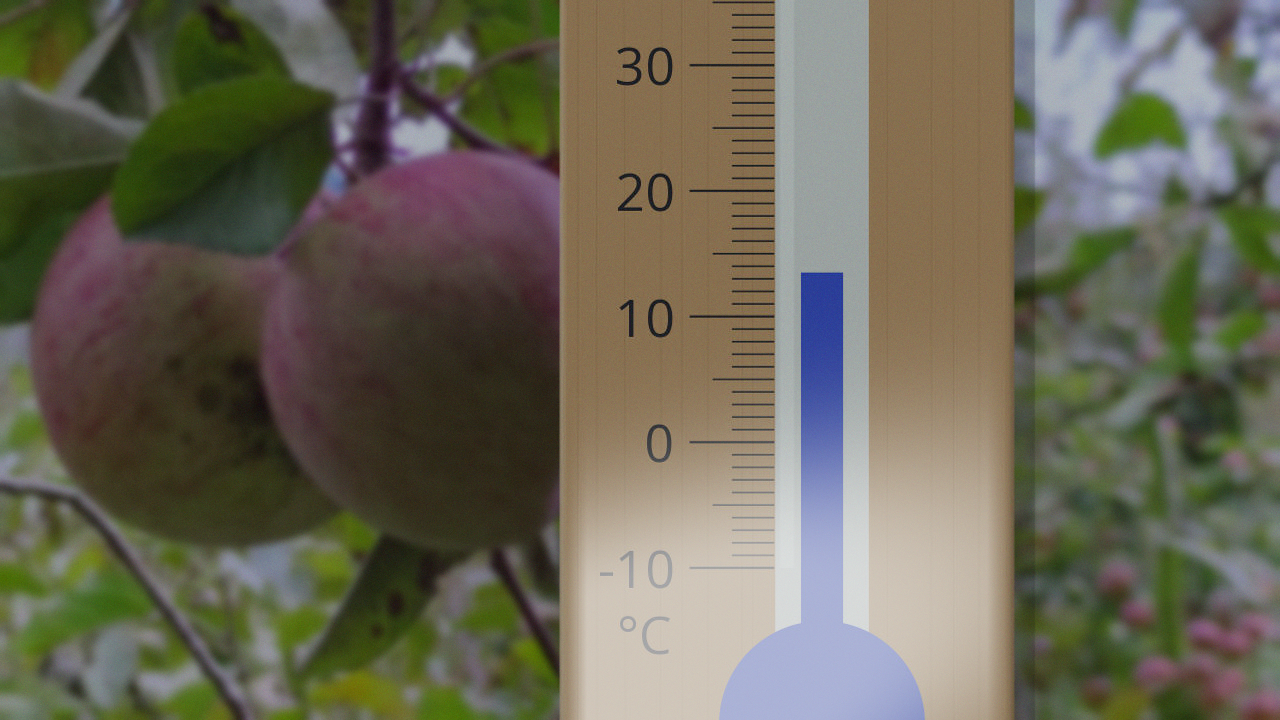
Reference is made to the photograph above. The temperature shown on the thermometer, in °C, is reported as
13.5 °C
